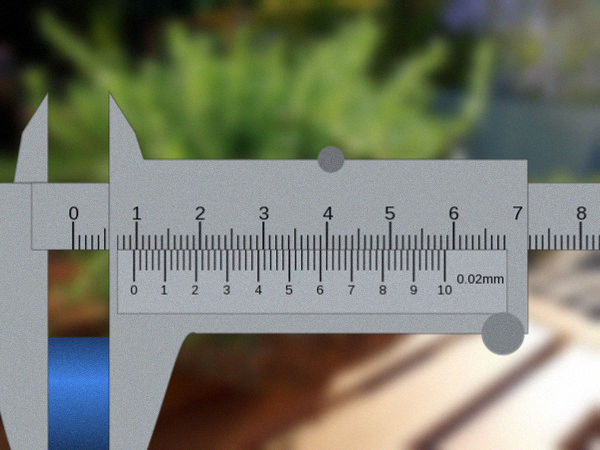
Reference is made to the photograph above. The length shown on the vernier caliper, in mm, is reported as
9.6 mm
